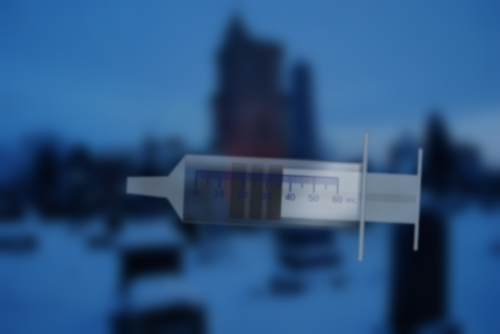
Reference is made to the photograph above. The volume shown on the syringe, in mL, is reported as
15 mL
